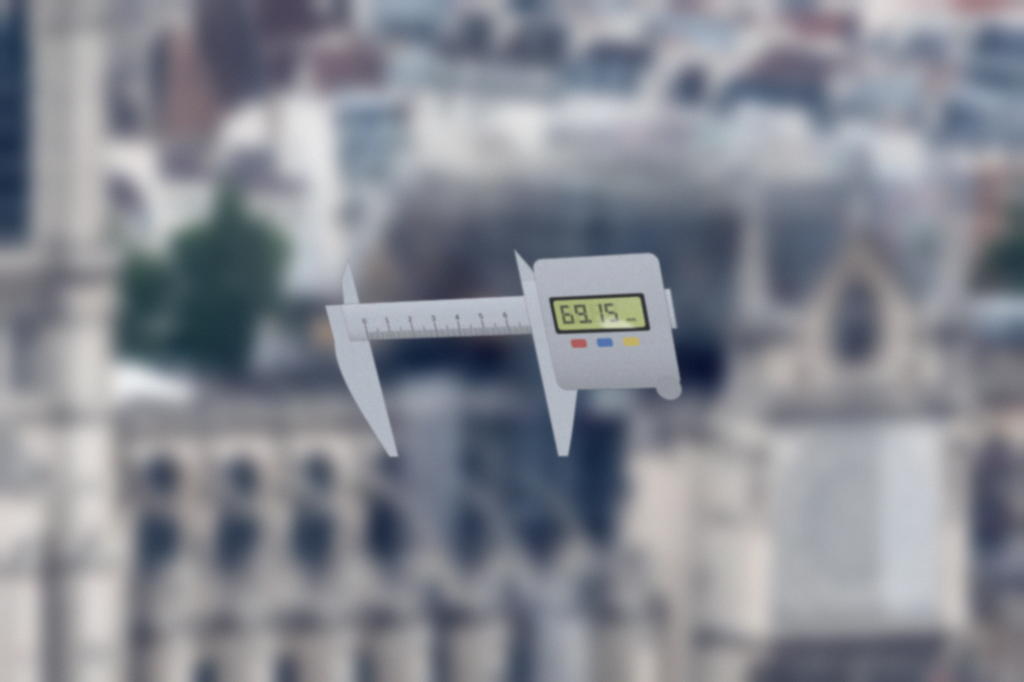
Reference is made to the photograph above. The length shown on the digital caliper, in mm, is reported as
69.15 mm
